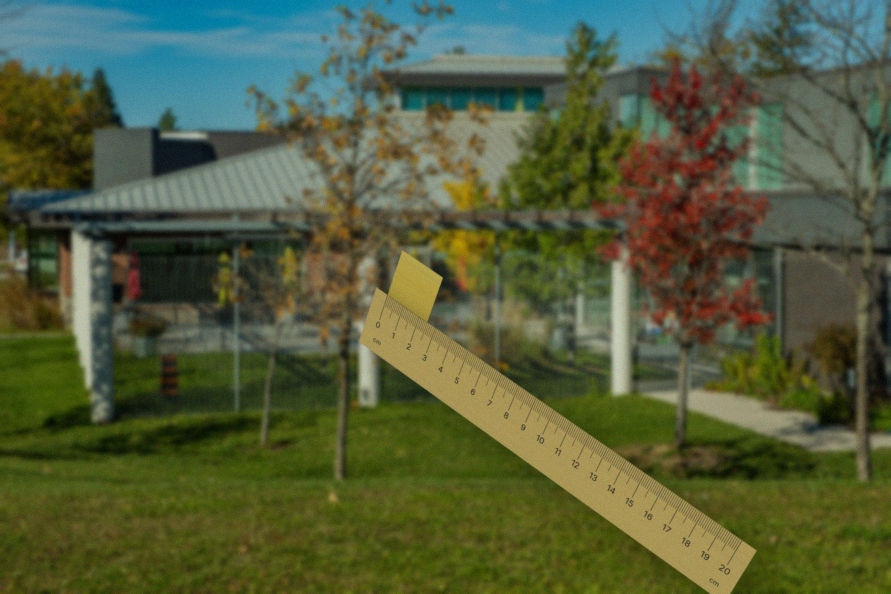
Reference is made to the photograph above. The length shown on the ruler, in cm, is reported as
2.5 cm
